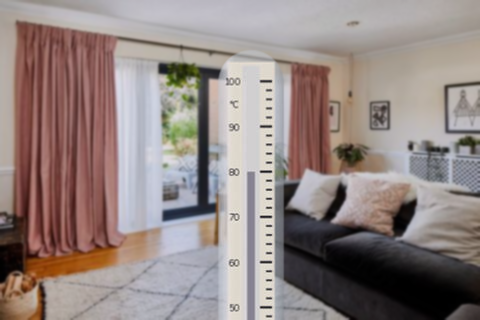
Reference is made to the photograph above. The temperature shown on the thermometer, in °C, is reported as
80 °C
